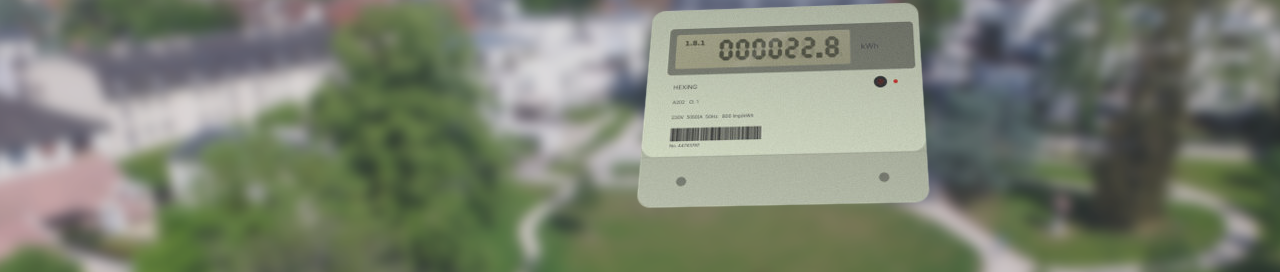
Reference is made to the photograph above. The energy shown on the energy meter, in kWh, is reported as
22.8 kWh
